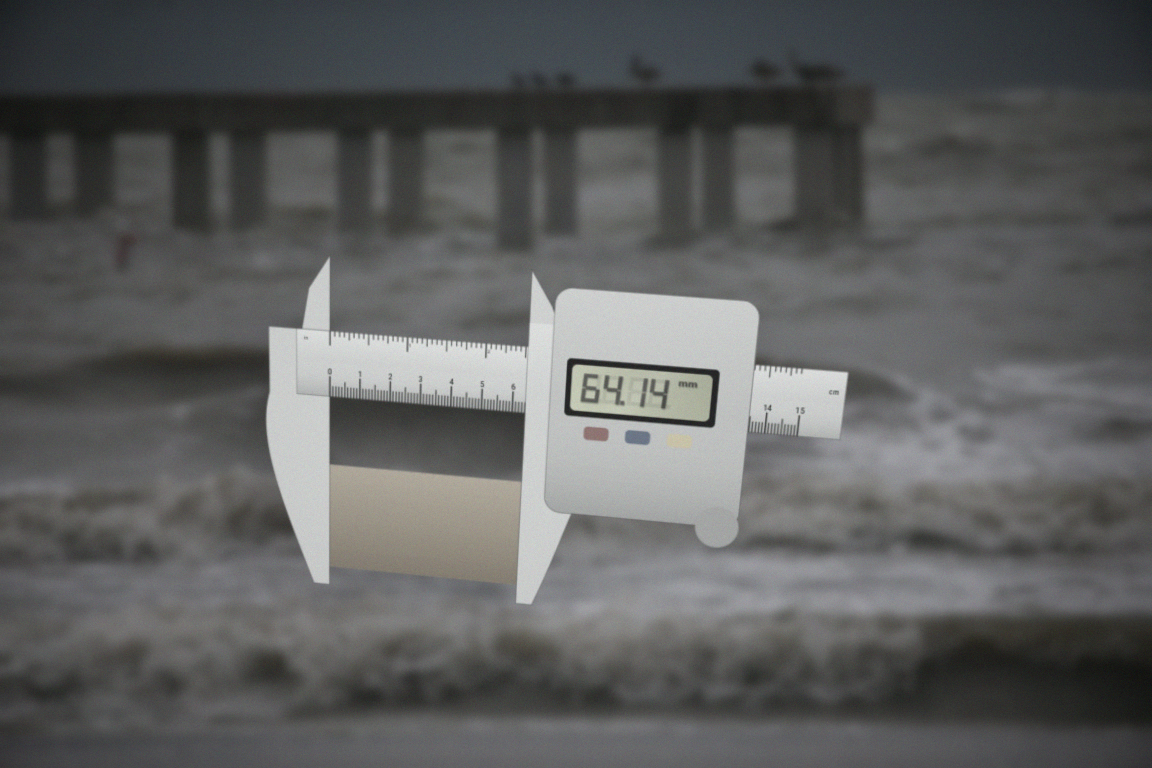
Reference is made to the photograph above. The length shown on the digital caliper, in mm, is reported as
64.14 mm
